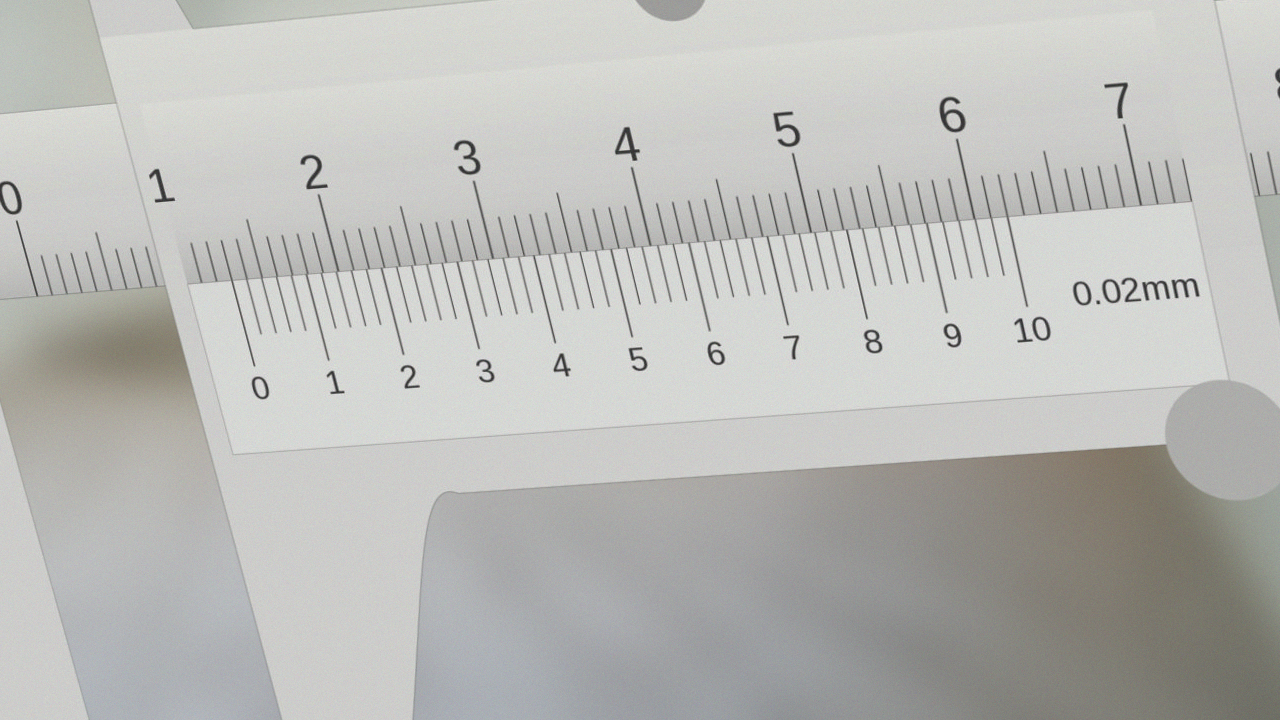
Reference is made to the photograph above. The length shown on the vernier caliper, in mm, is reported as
13.0 mm
